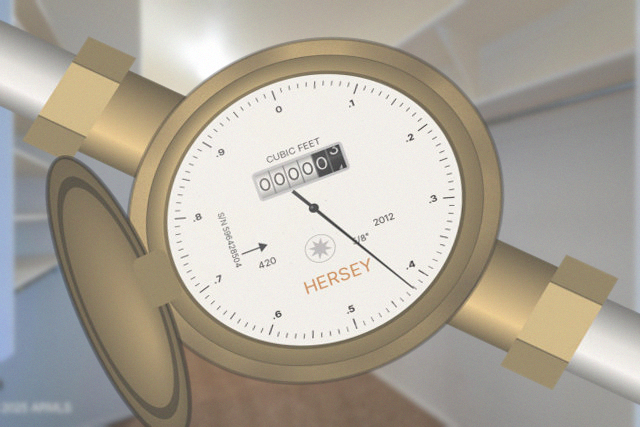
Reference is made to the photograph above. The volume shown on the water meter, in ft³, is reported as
3.42 ft³
